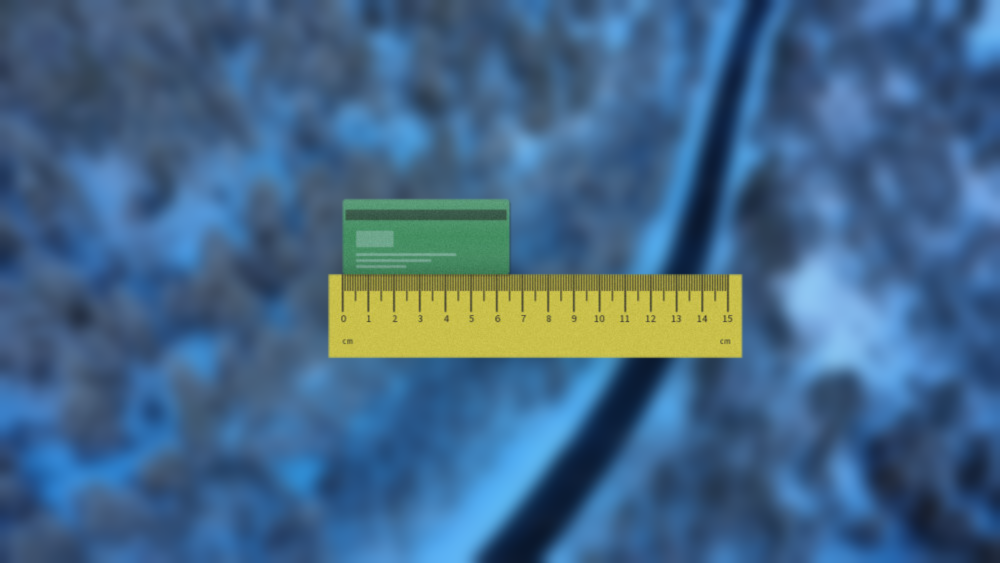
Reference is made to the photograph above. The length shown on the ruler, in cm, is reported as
6.5 cm
